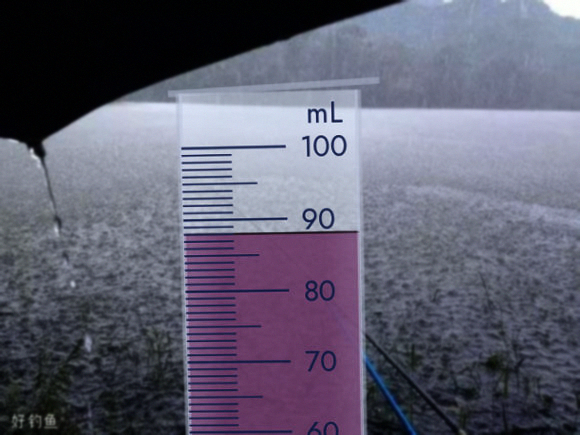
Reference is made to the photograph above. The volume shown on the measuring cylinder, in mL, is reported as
88 mL
